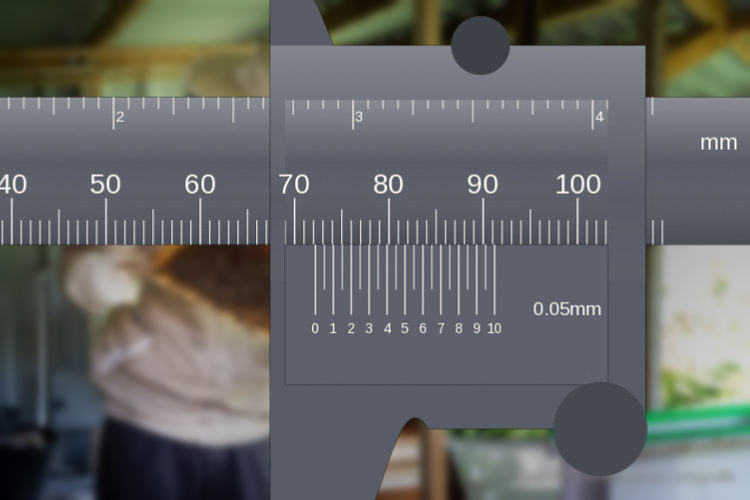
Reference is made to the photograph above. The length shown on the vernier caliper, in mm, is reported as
72.2 mm
